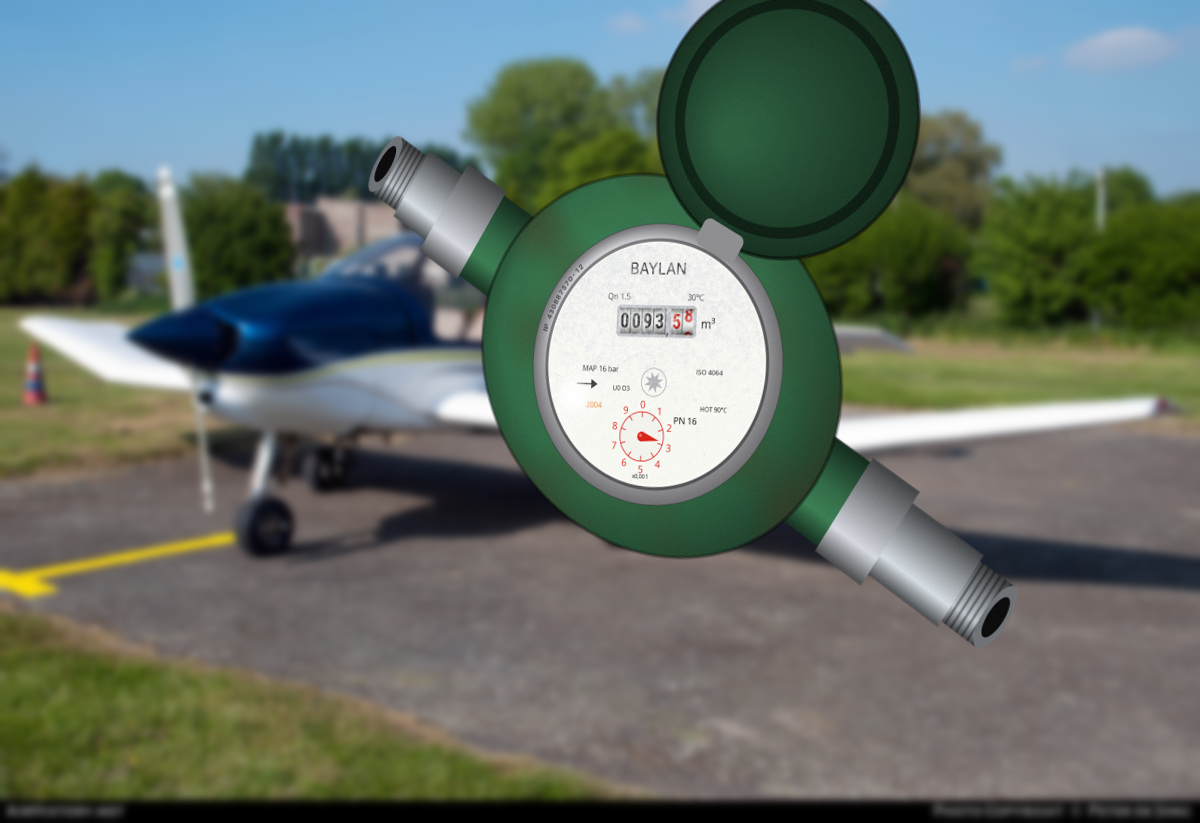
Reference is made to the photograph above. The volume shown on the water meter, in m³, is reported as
93.582 m³
